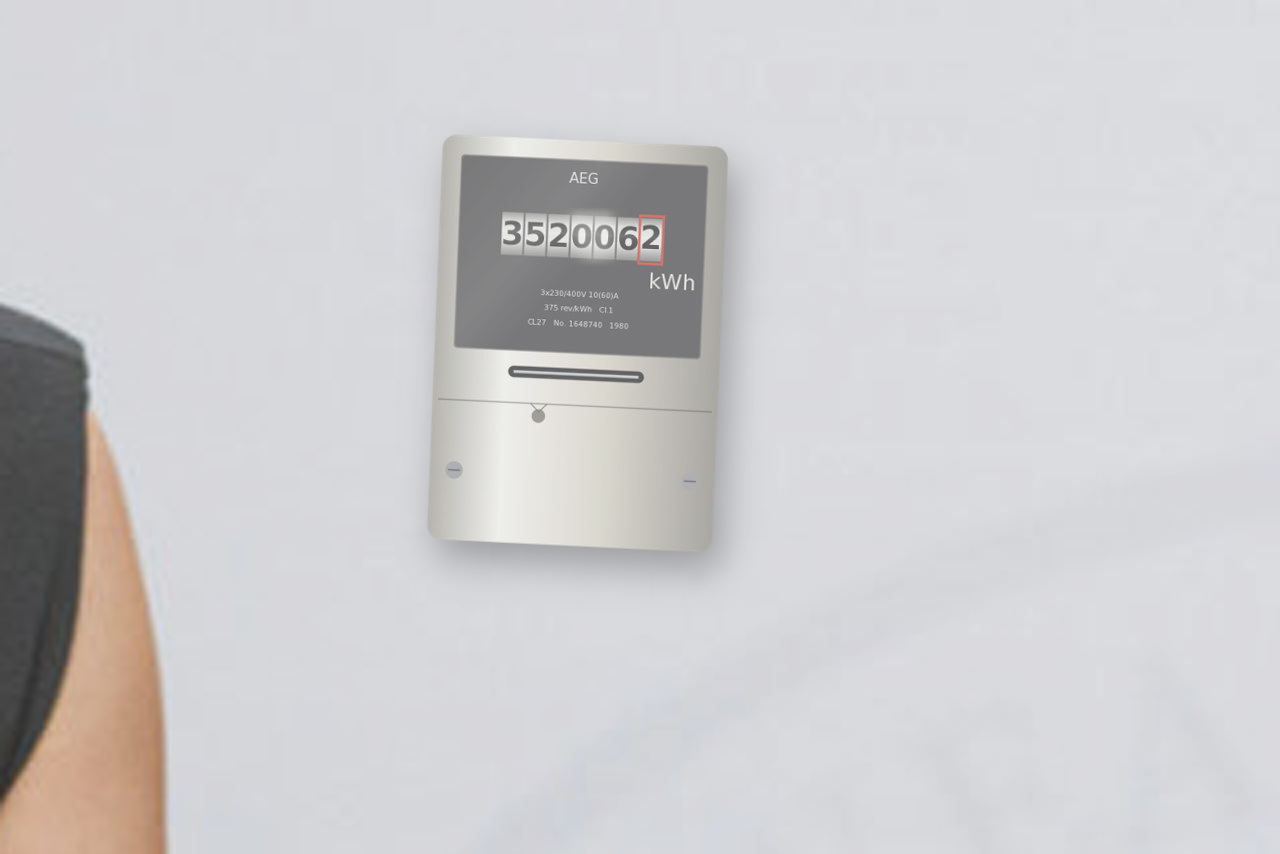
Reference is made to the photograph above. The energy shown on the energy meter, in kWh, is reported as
352006.2 kWh
